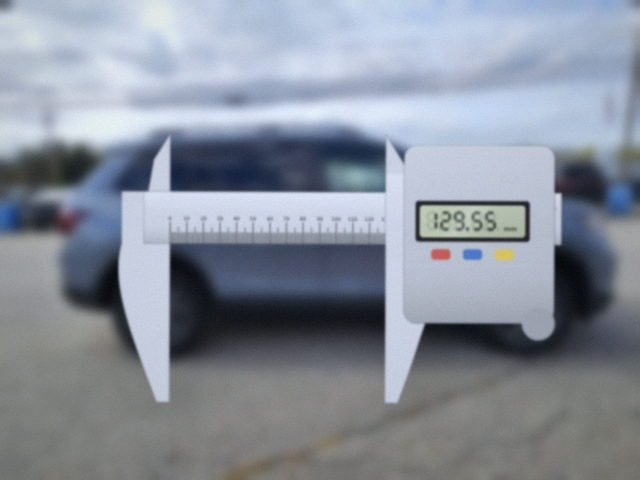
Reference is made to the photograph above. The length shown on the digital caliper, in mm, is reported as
129.55 mm
